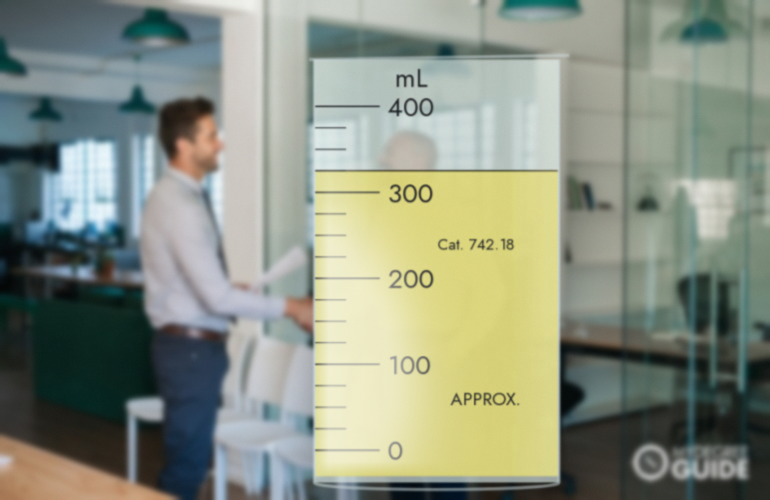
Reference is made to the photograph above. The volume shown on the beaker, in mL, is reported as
325 mL
